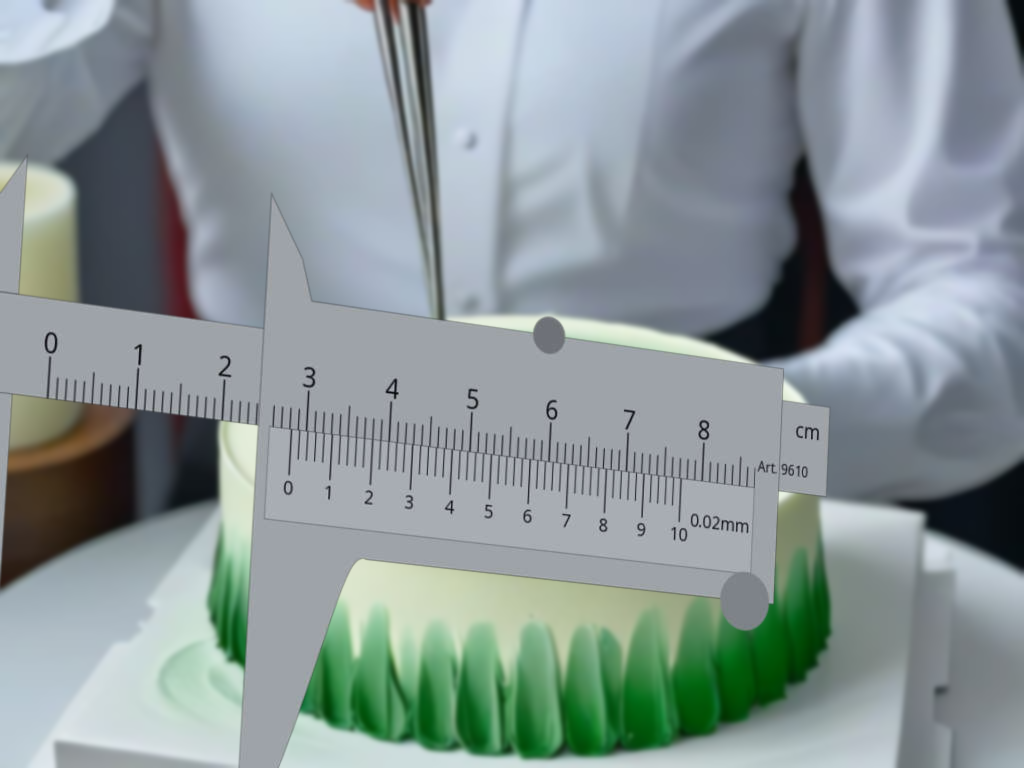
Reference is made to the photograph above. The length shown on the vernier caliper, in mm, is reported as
28.2 mm
